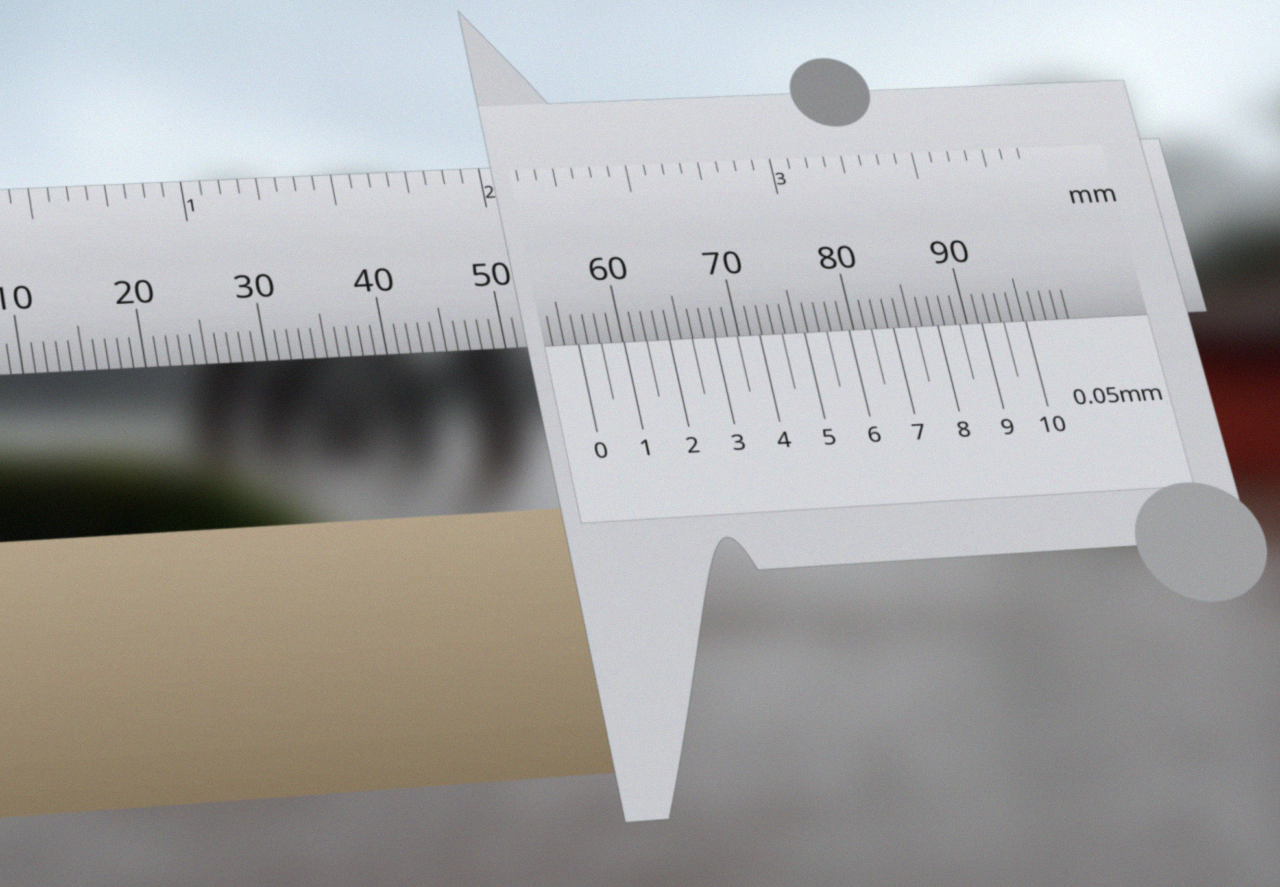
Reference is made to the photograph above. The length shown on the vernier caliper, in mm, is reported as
56.2 mm
